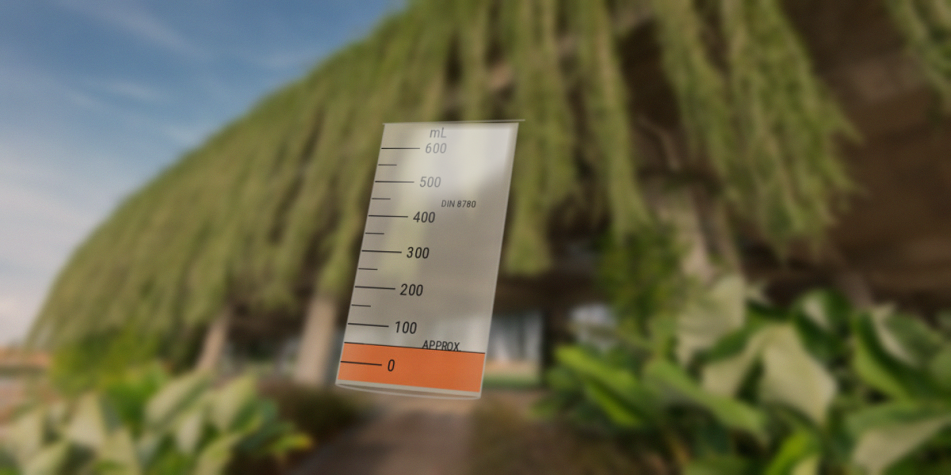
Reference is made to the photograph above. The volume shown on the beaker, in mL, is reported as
50 mL
